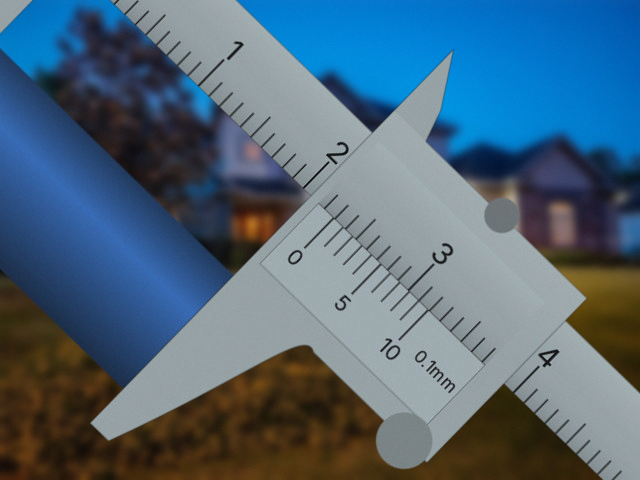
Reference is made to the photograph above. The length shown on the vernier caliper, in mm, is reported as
22.9 mm
